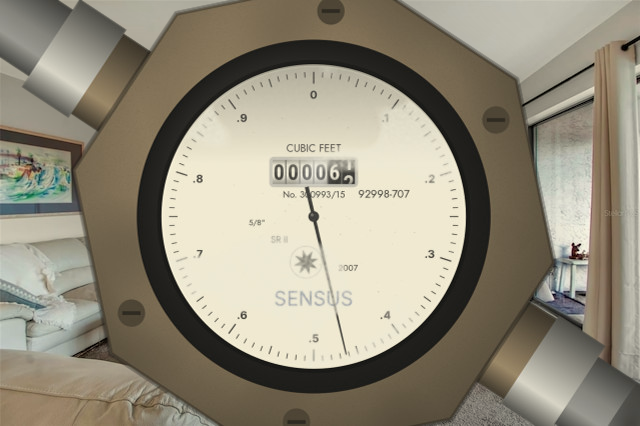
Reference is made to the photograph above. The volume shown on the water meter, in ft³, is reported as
61.46 ft³
